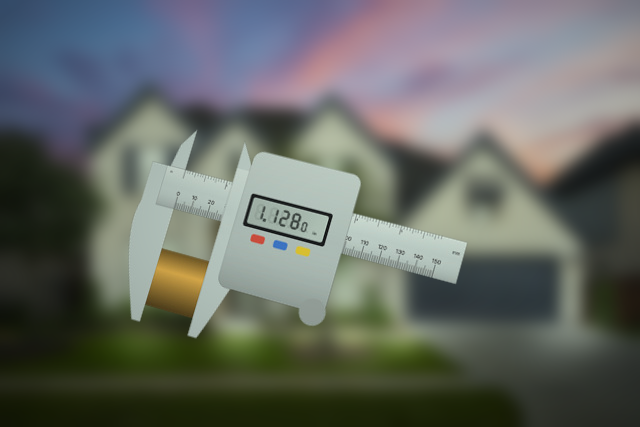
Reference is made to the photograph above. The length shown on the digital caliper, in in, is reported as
1.1280 in
